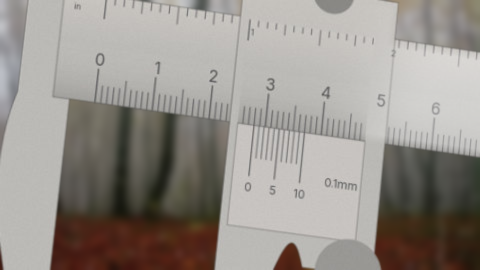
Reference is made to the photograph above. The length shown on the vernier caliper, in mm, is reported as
28.0 mm
